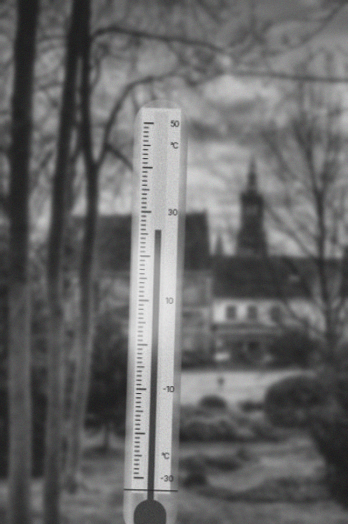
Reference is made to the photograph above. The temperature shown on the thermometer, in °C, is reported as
26 °C
